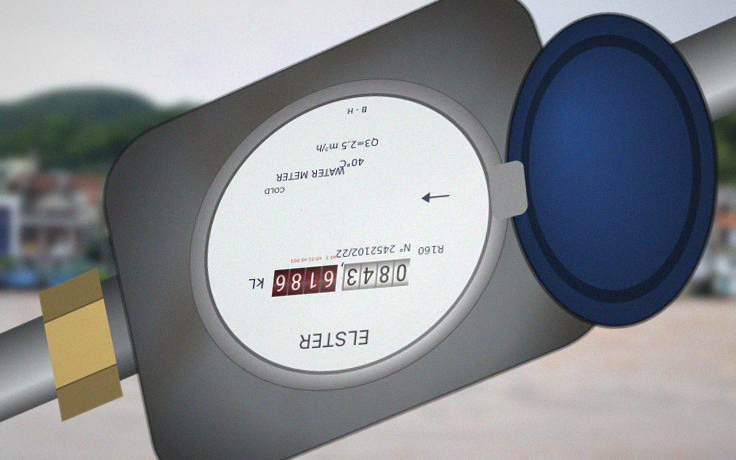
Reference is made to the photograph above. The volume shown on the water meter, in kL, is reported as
843.6186 kL
